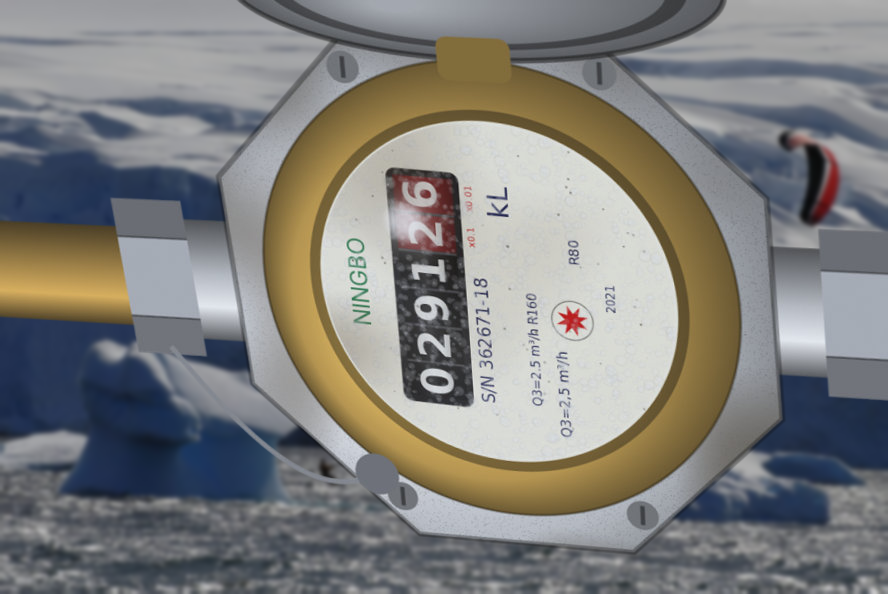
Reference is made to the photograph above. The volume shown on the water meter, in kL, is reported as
291.26 kL
